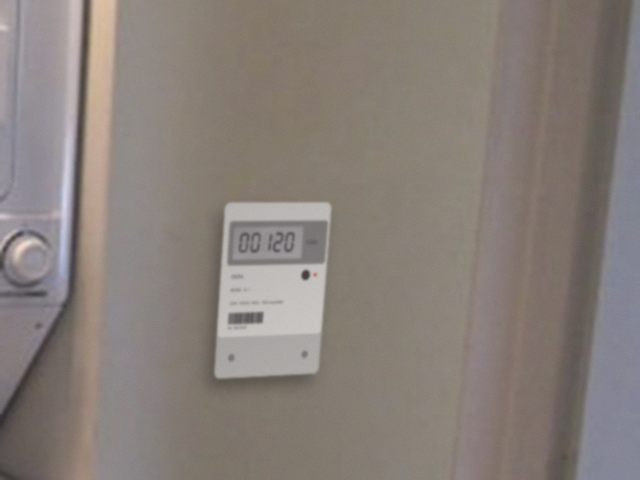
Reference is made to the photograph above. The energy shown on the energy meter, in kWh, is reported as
120 kWh
